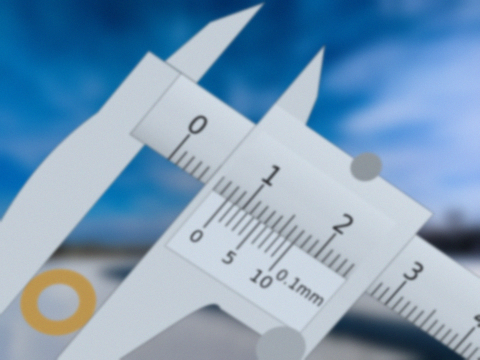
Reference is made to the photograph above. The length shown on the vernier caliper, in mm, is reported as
8.0 mm
